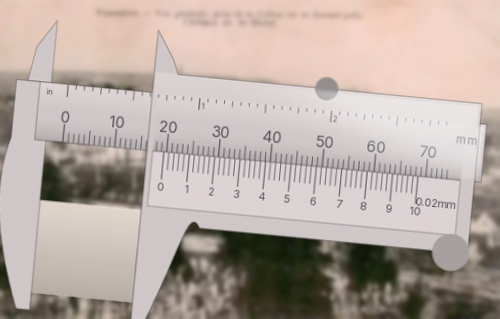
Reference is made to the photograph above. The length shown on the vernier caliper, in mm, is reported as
19.5 mm
